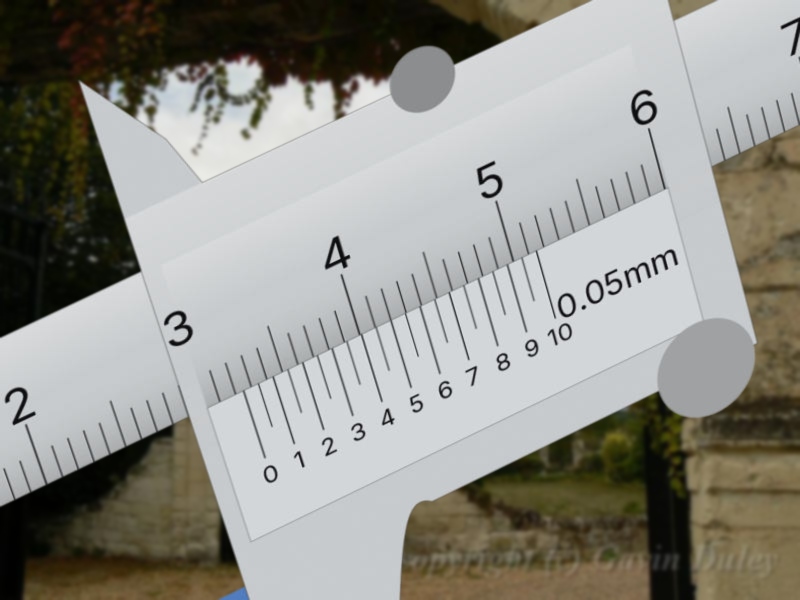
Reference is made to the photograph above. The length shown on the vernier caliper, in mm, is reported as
32.5 mm
